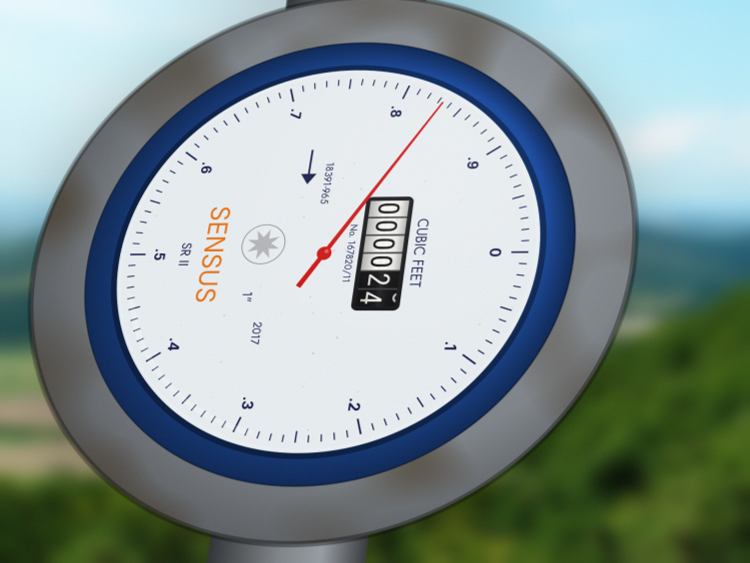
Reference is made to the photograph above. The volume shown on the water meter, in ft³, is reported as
23.83 ft³
